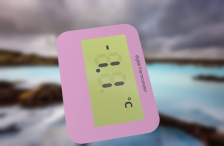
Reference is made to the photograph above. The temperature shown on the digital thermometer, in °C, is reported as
-1.1 °C
